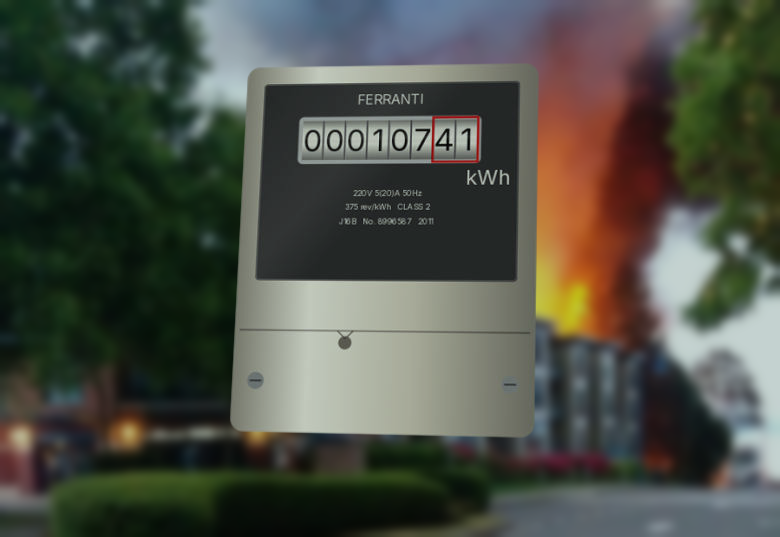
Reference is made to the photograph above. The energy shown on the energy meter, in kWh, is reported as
107.41 kWh
